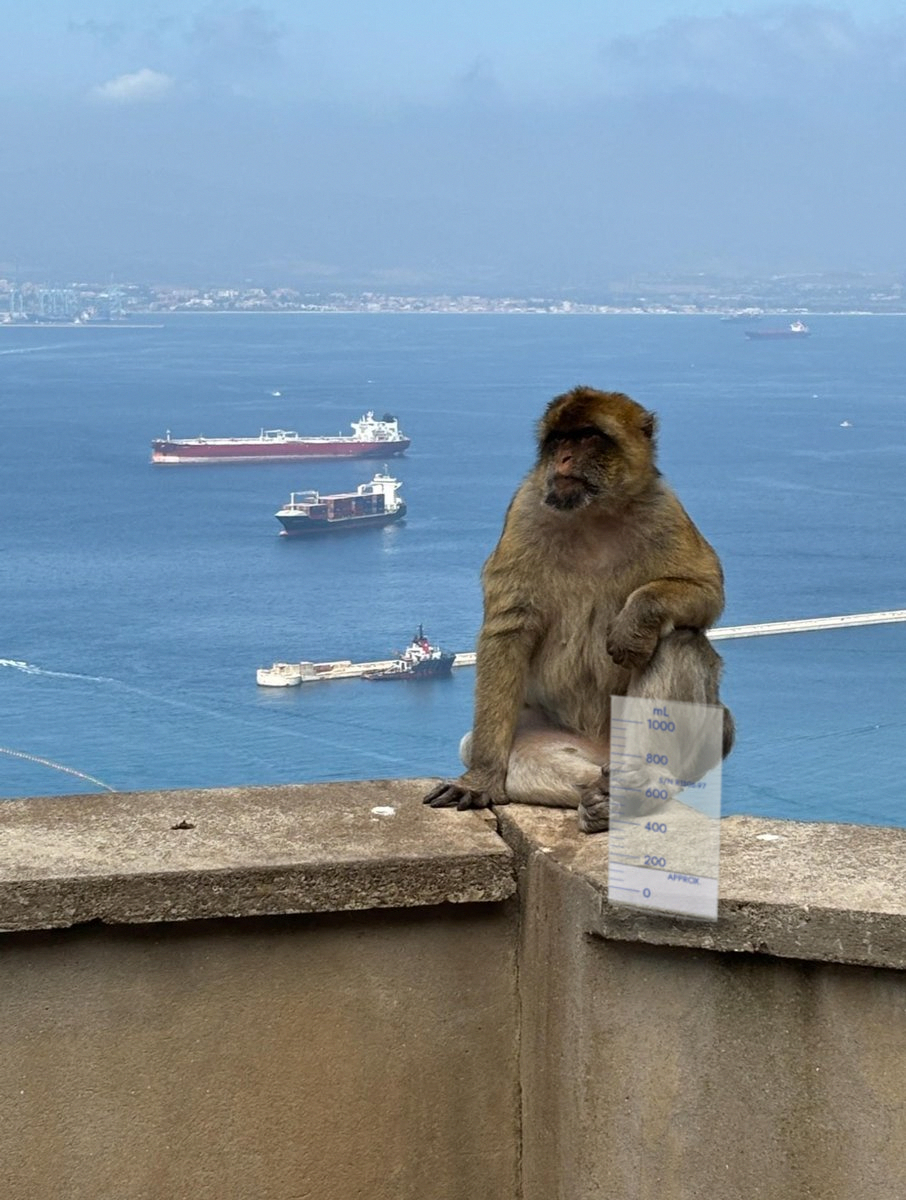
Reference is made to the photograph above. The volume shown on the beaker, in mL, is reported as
150 mL
